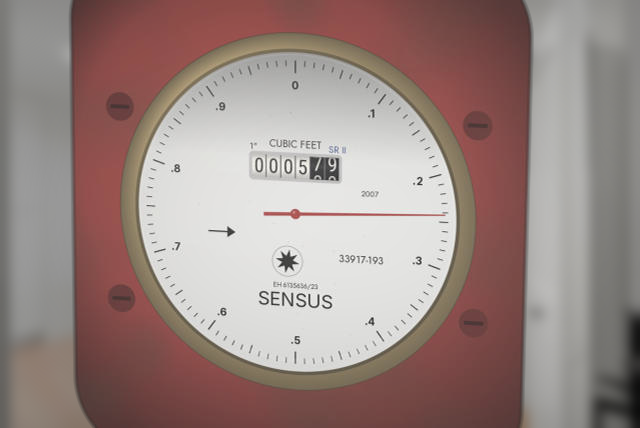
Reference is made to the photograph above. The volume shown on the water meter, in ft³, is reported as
579.24 ft³
